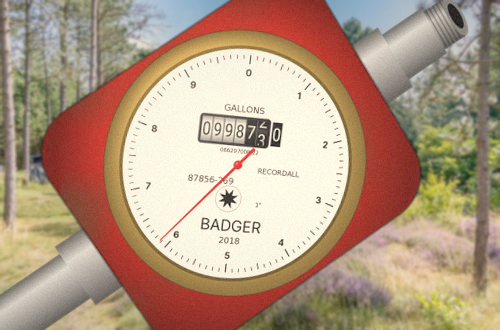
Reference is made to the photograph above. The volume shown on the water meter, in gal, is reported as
998726.1 gal
